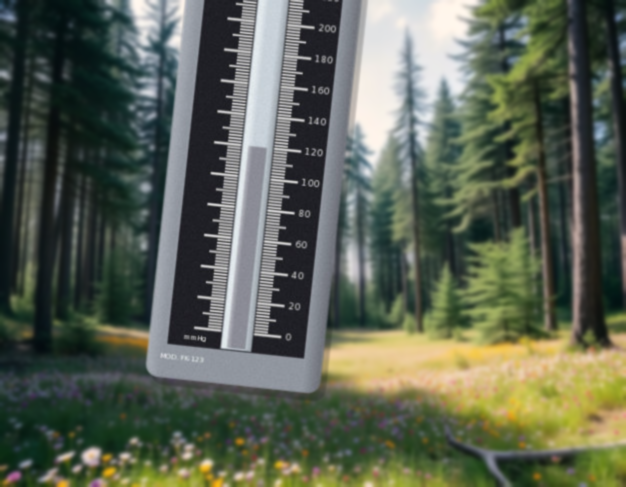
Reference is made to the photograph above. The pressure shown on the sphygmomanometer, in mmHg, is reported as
120 mmHg
